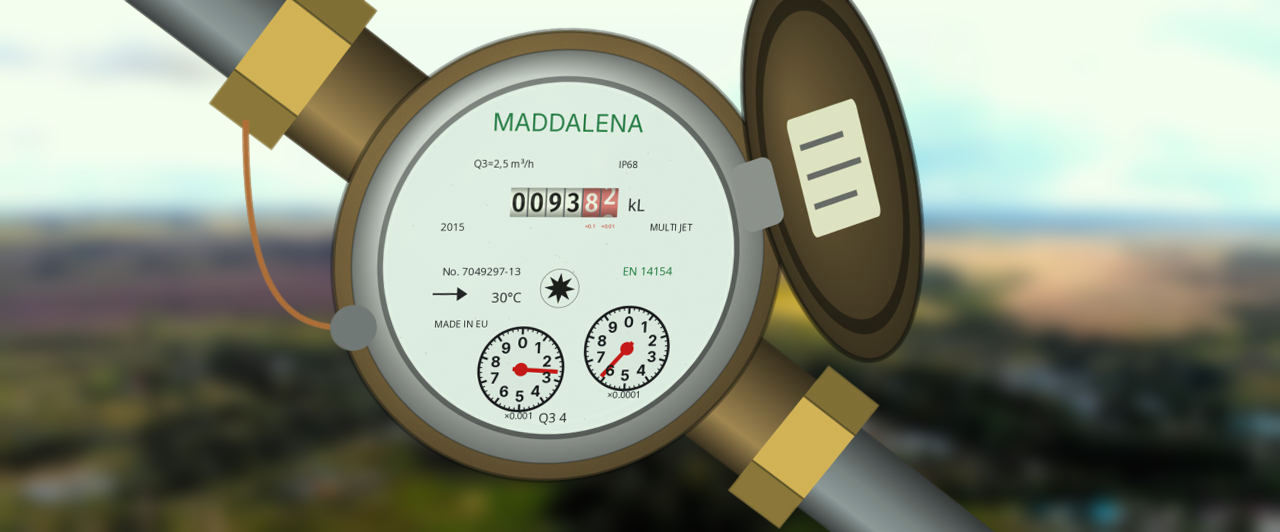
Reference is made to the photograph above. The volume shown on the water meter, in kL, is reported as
93.8226 kL
